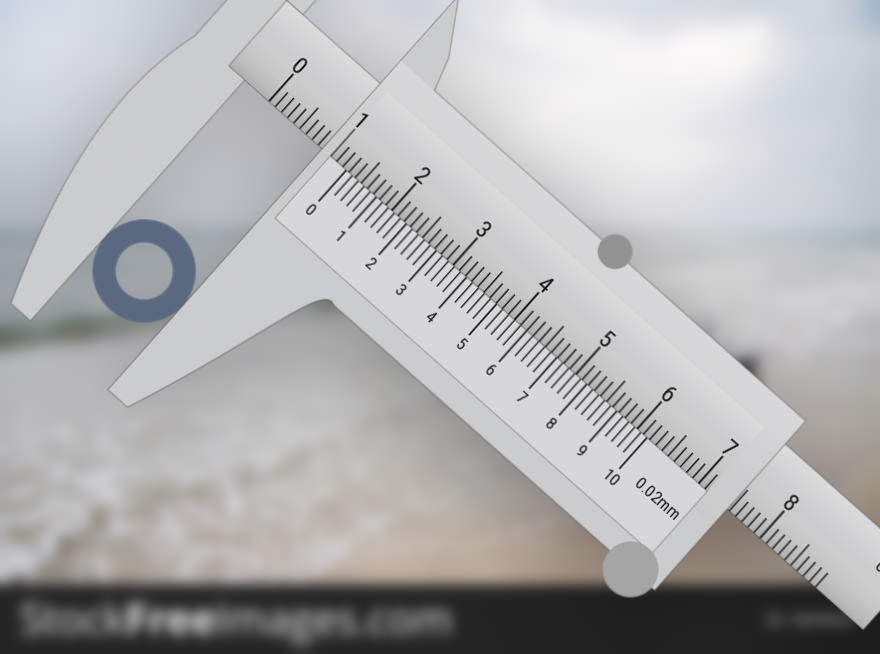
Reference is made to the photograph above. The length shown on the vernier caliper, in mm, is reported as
12.6 mm
